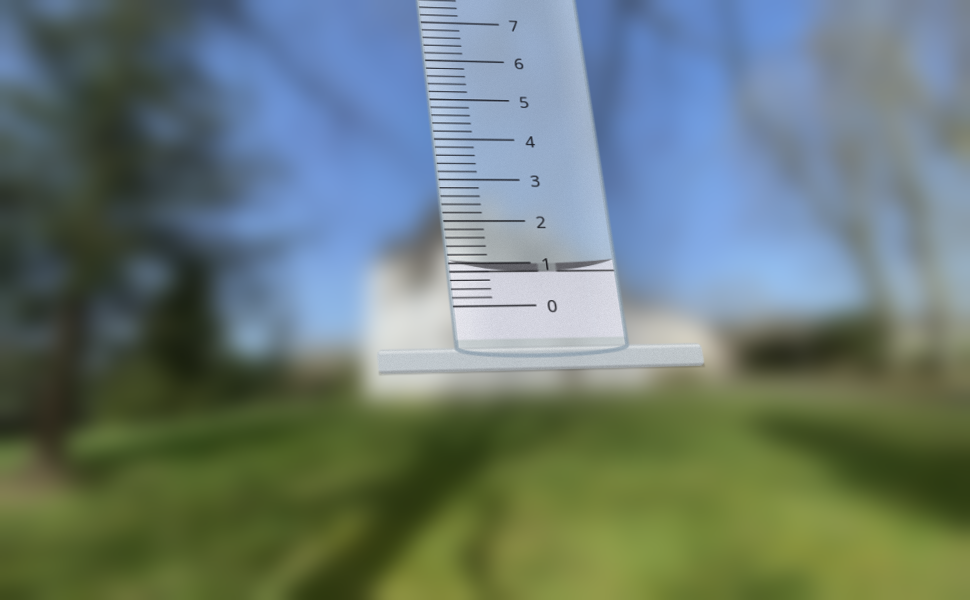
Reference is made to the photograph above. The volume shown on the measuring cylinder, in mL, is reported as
0.8 mL
